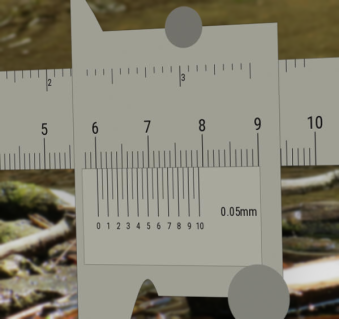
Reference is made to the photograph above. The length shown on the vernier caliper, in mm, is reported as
60.2 mm
